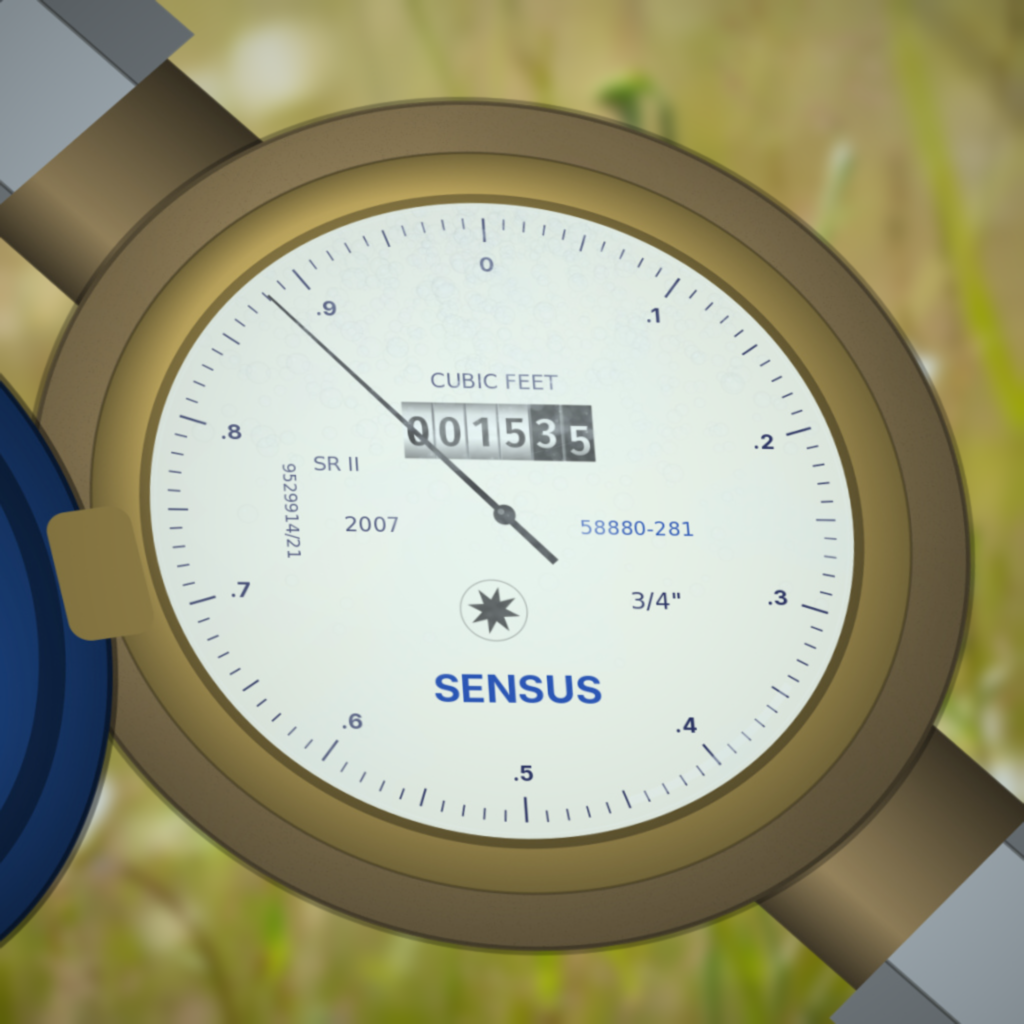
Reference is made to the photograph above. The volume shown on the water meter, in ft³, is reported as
1534.88 ft³
